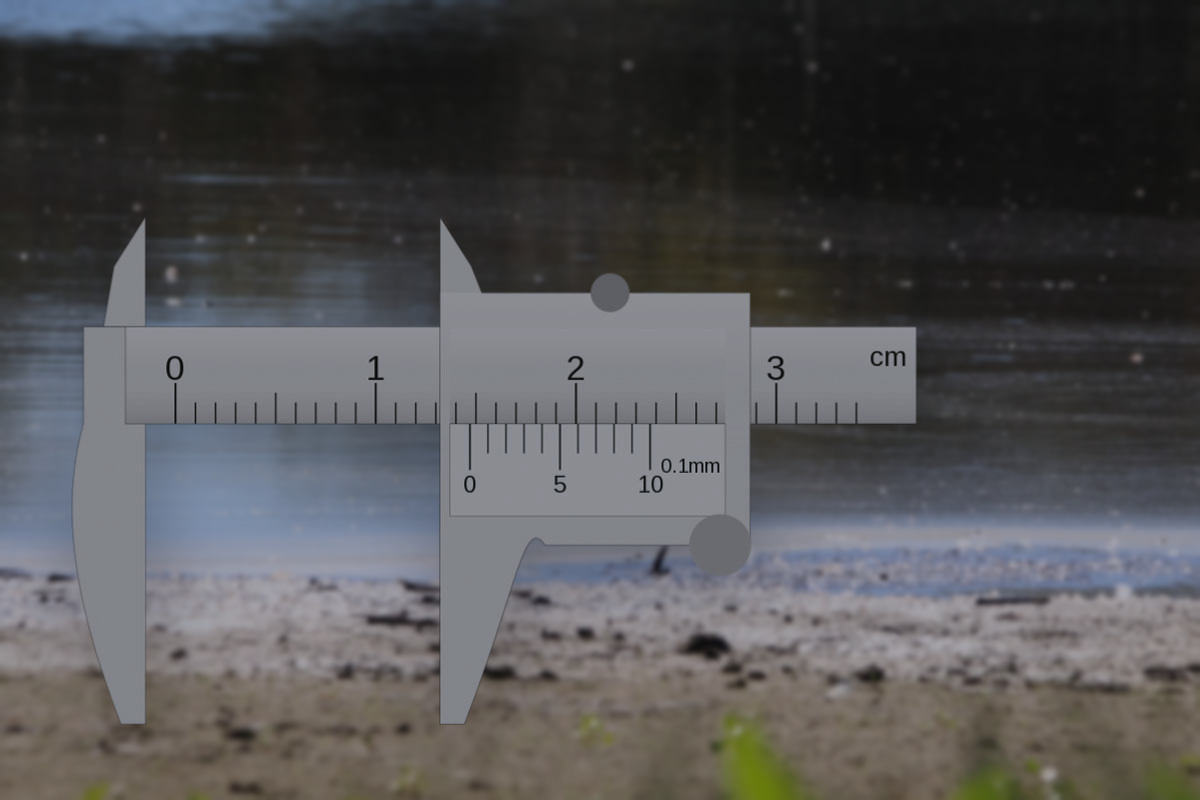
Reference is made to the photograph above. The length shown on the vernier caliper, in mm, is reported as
14.7 mm
